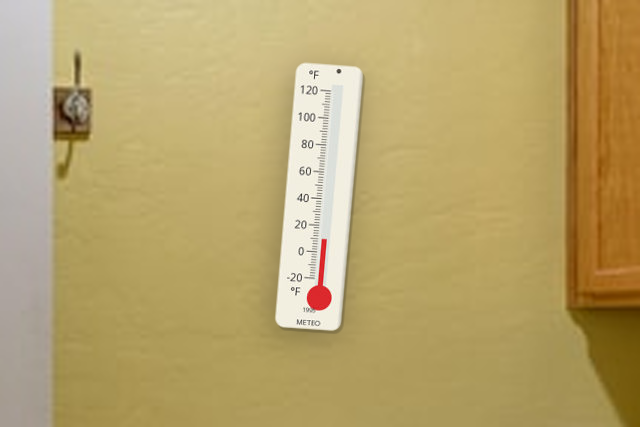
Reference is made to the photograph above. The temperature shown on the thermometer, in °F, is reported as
10 °F
